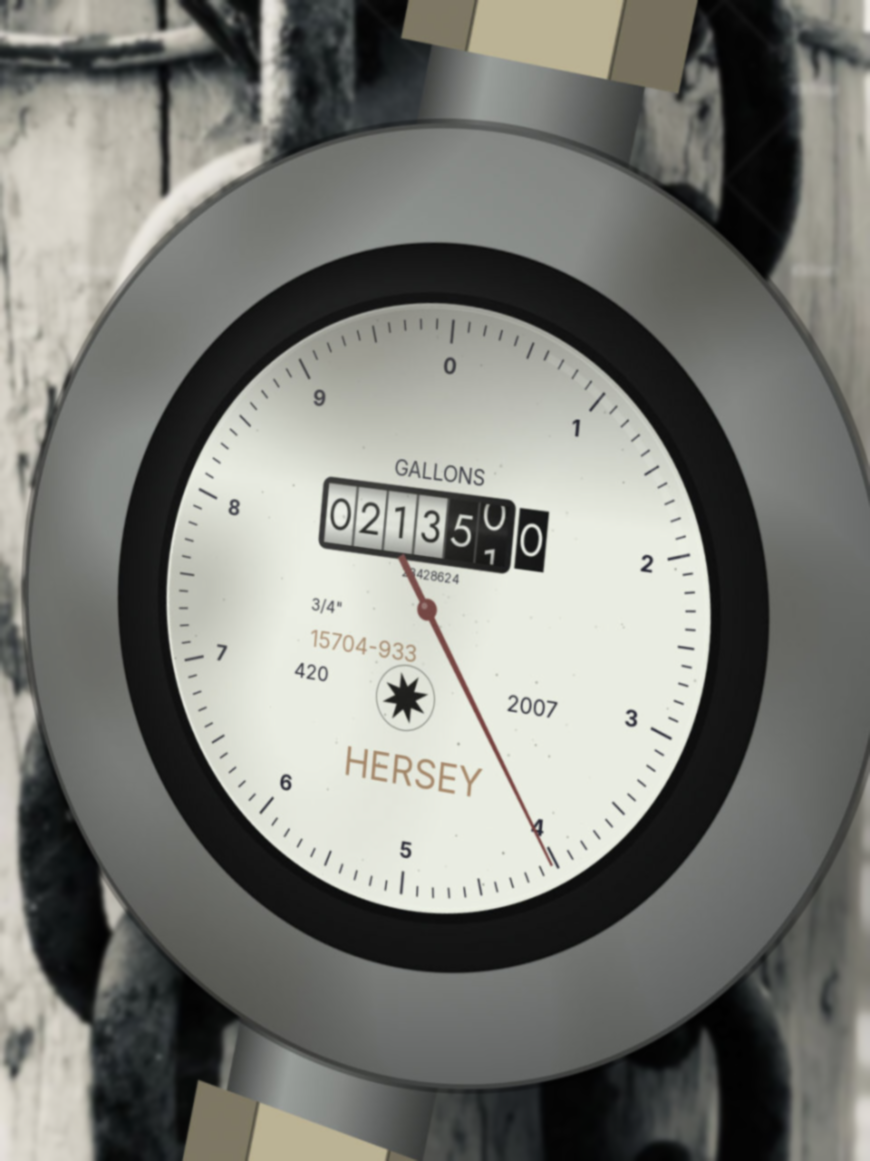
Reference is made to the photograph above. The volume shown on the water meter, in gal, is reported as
213504.0 gal
